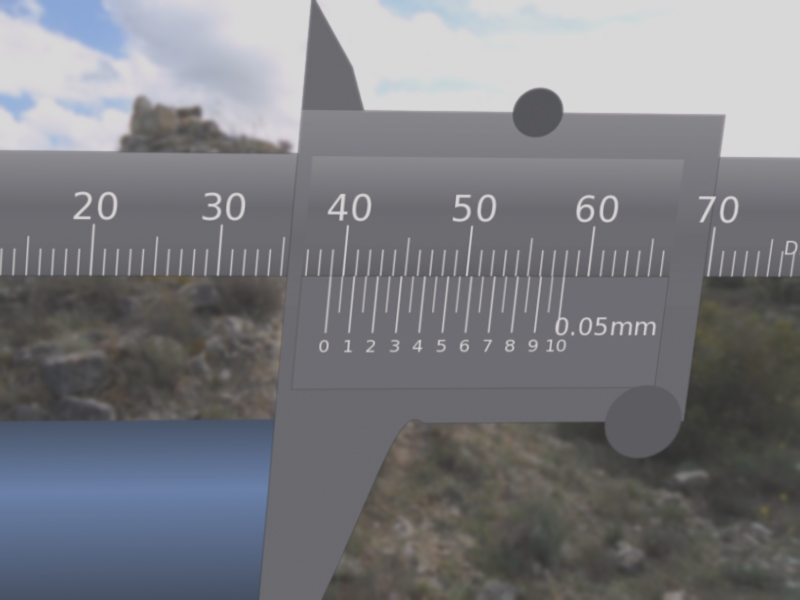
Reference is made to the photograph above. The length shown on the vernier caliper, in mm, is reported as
39.0 mm
